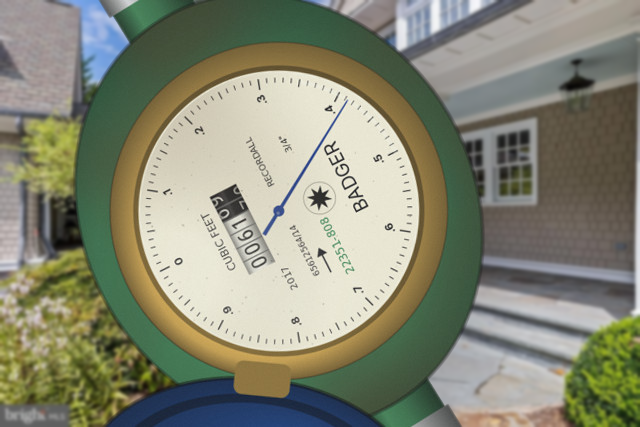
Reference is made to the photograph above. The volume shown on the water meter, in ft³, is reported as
6169.41 ft³
